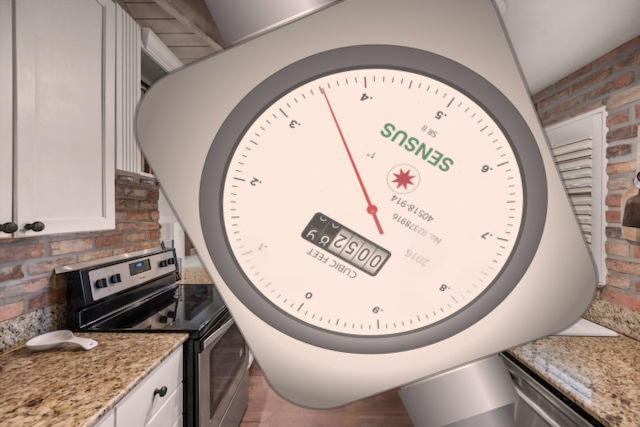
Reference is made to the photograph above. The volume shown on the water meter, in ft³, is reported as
5289.35 ft³
